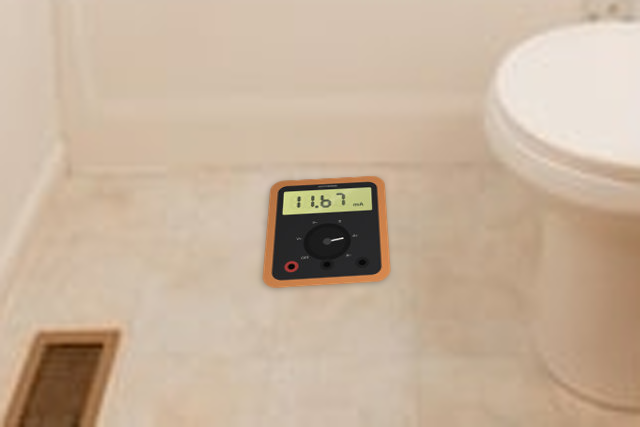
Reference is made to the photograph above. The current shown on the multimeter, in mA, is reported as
11.67 mA
